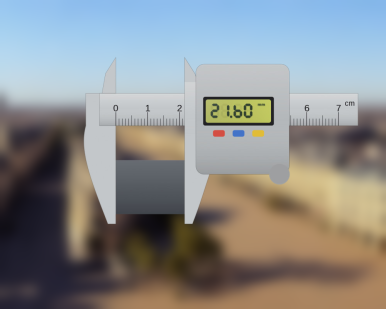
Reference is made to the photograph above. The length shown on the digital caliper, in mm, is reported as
21.60 mm
